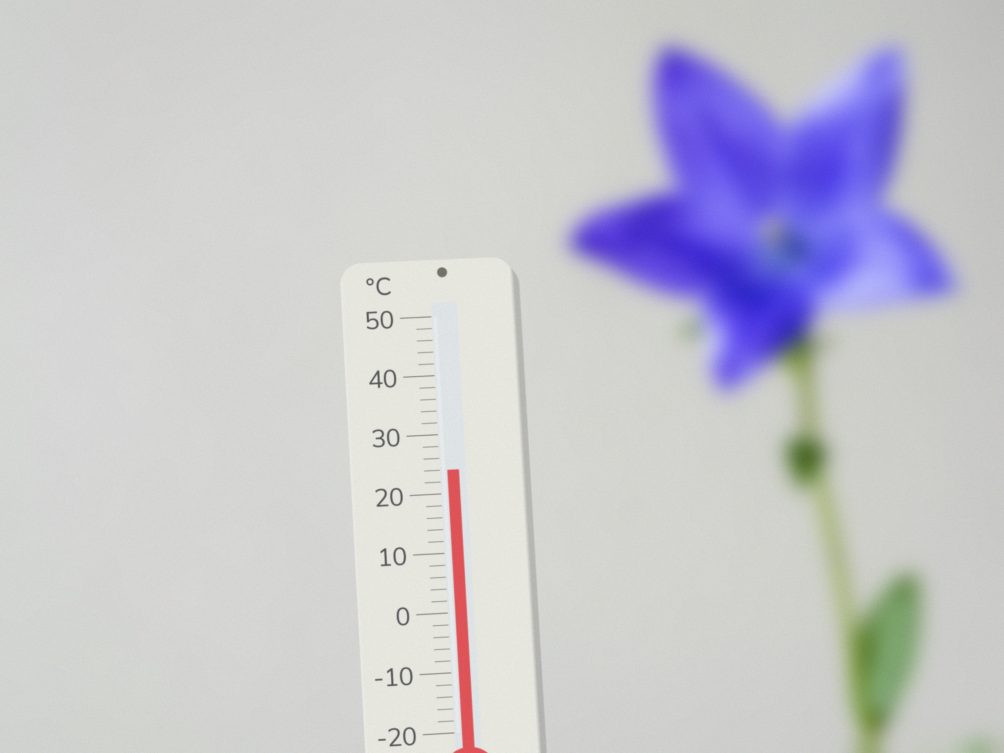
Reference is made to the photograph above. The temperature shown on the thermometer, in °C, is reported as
24 °C
